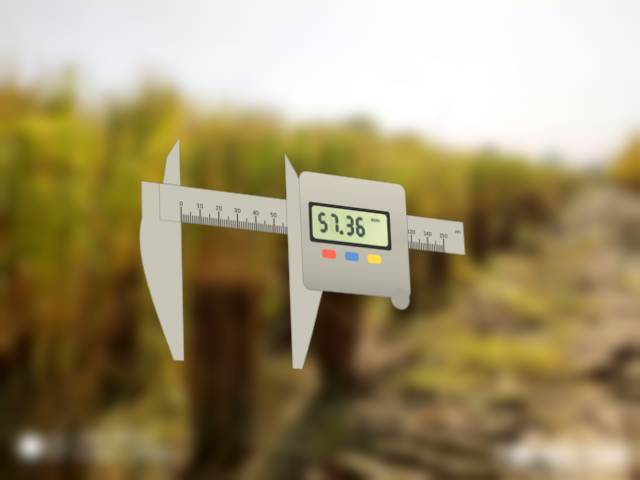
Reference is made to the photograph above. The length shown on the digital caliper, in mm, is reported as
57.36 mm
